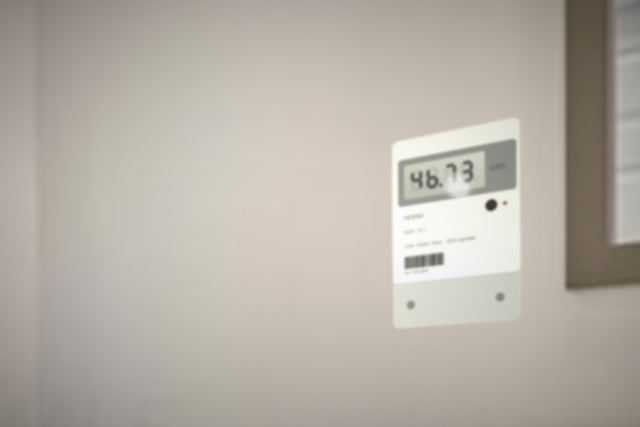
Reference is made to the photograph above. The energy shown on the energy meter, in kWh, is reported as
46.73 kWh
